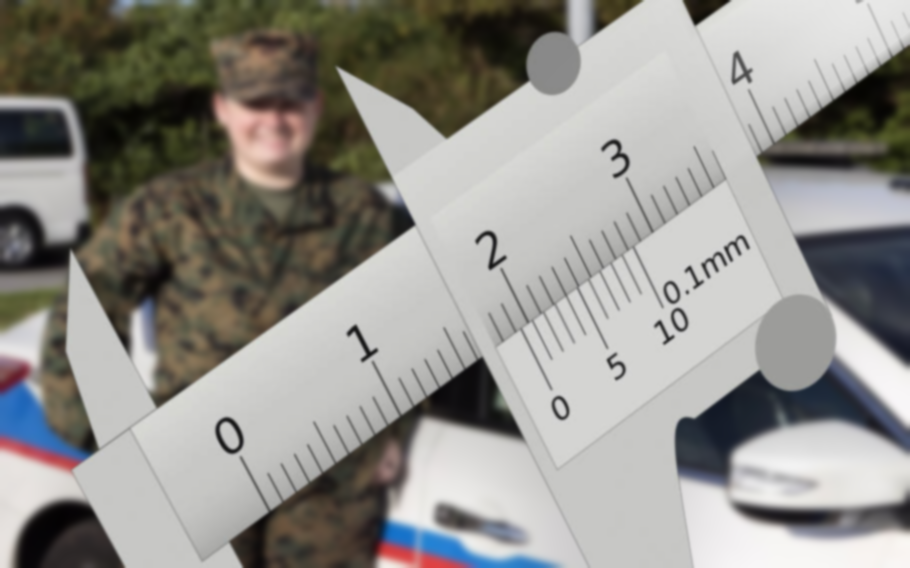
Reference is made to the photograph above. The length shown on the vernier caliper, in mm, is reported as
19.4 mm
